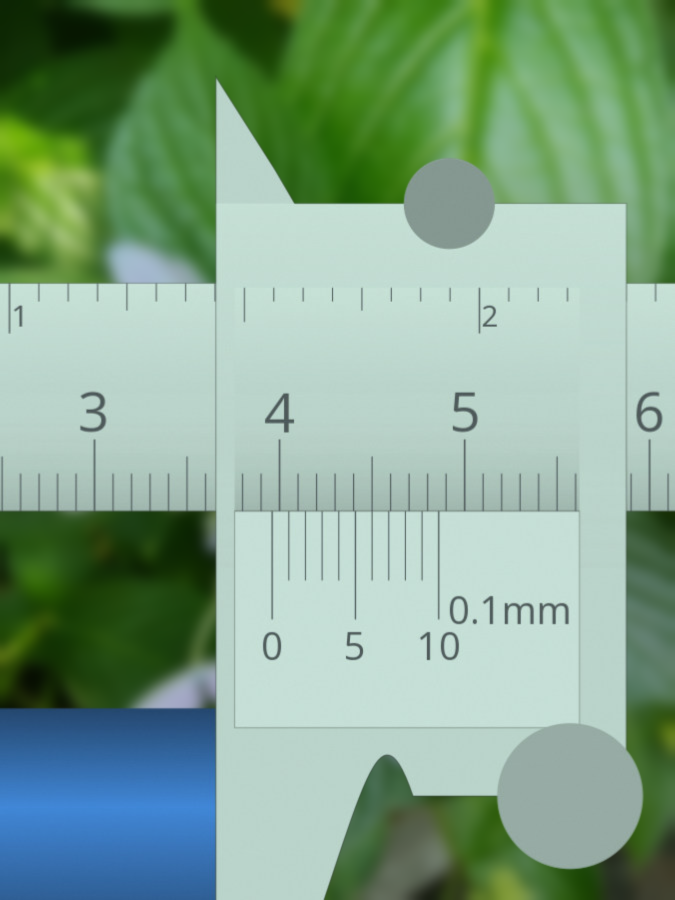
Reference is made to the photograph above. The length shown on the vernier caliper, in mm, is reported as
39.6 mm
